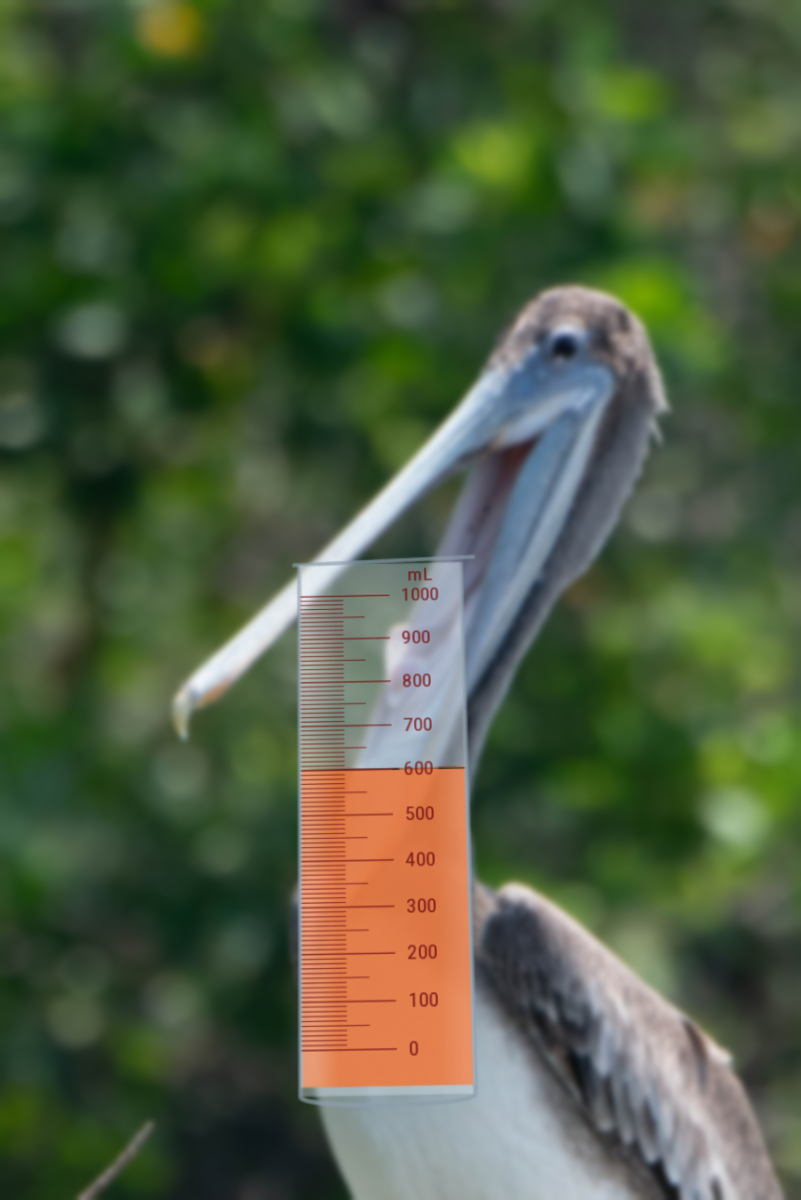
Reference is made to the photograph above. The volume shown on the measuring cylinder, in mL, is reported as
600 mL
